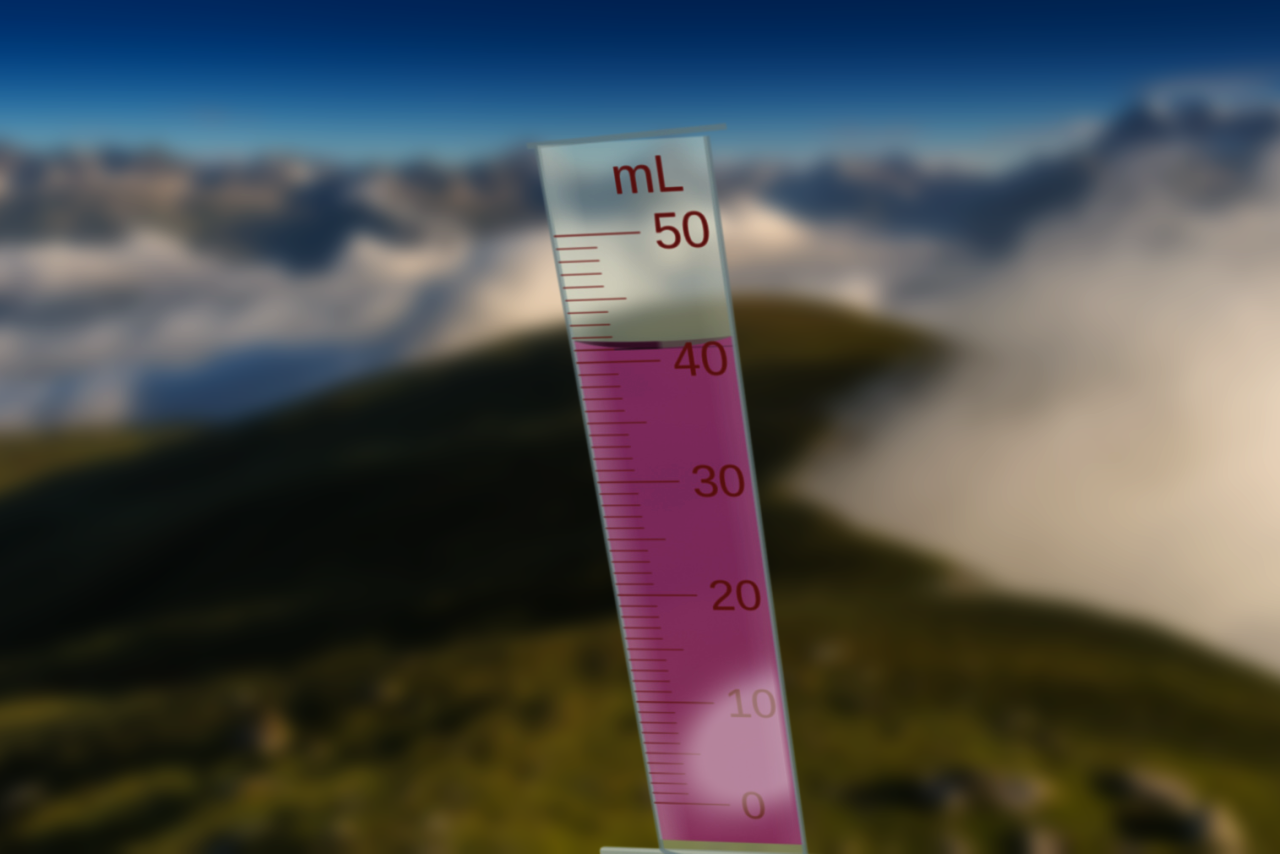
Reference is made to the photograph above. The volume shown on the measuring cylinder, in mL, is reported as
41 mL
